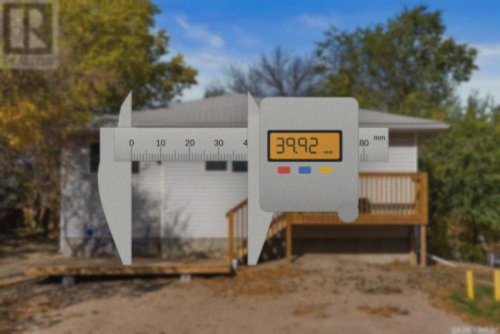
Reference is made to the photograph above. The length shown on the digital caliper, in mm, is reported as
39.92 mm
